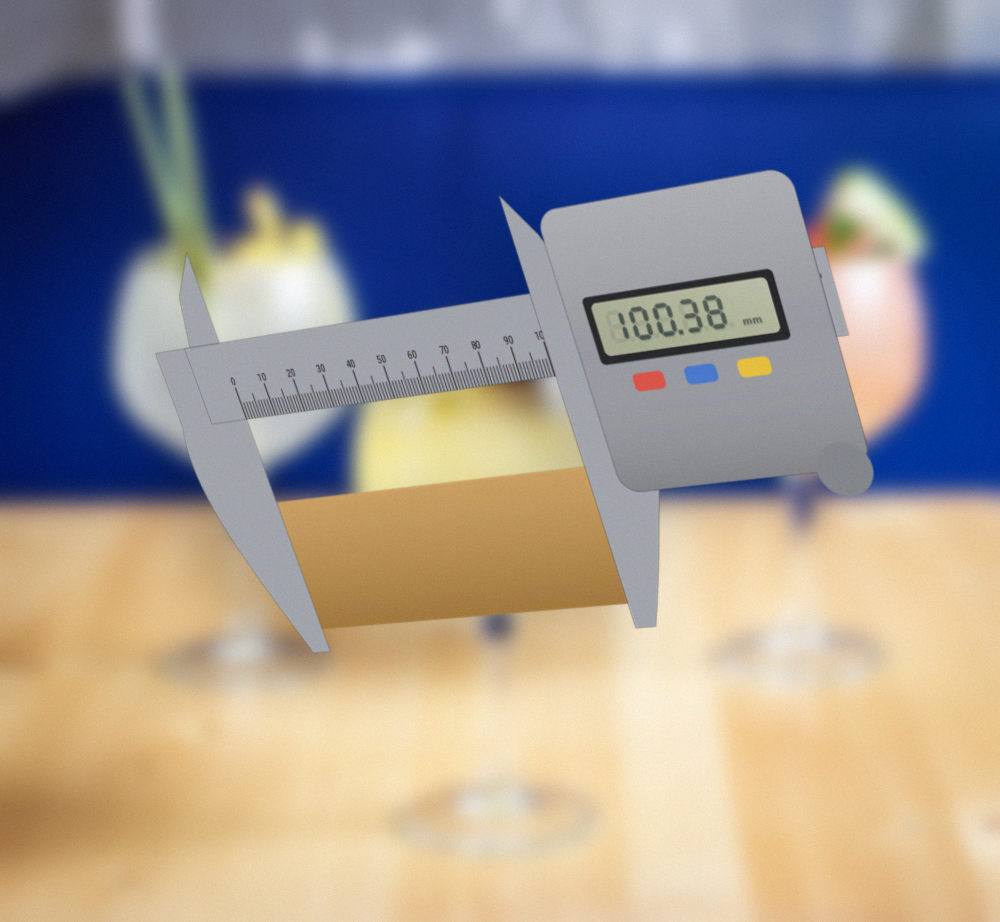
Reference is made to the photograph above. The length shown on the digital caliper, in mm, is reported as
100.38 mm
